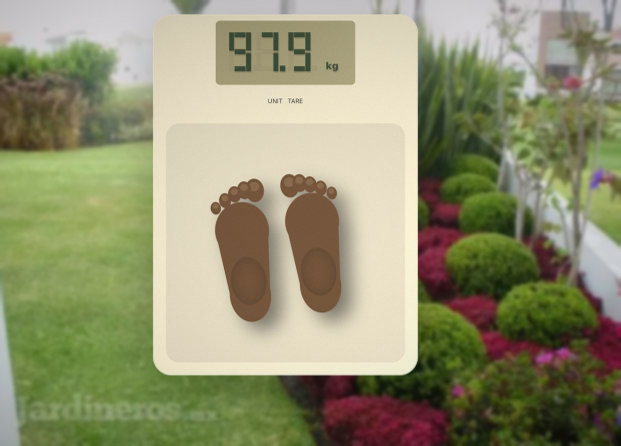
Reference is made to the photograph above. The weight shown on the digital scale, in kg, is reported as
97.9 kg
